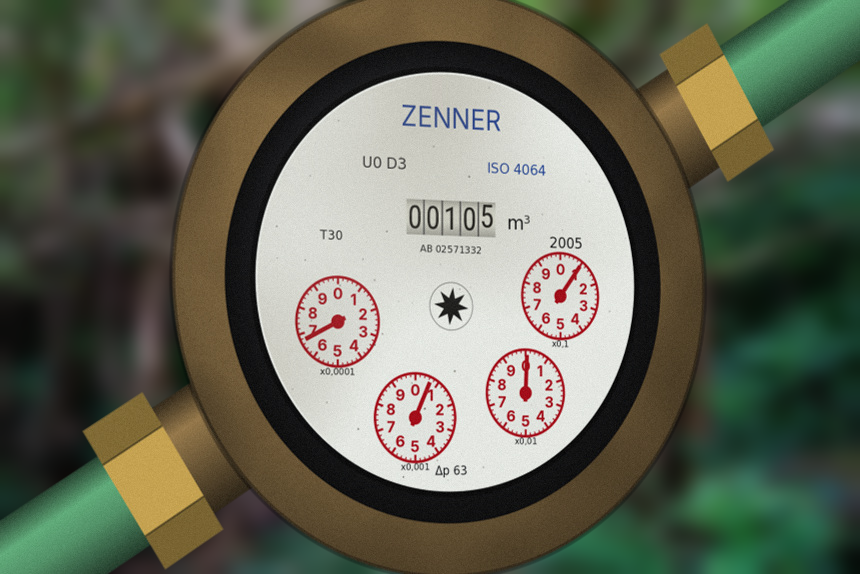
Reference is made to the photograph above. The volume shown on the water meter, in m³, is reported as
105.1006 m³
